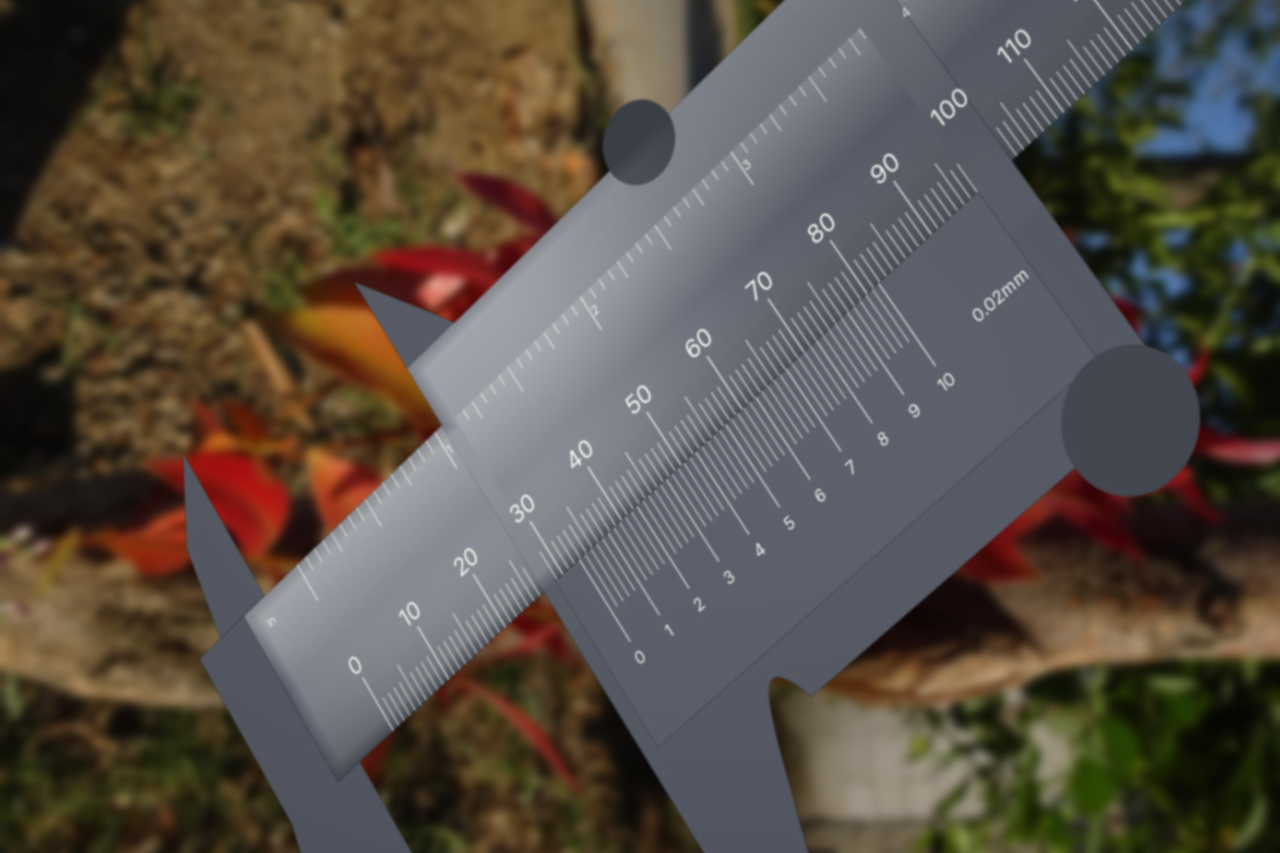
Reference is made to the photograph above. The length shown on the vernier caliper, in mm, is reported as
32.8 mm
